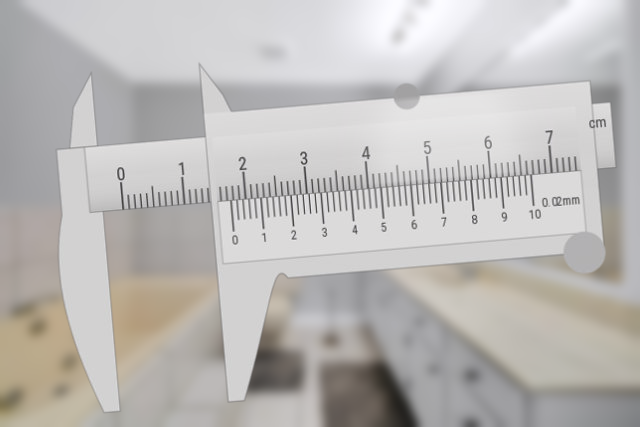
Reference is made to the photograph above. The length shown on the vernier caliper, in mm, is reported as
17.6 mm
